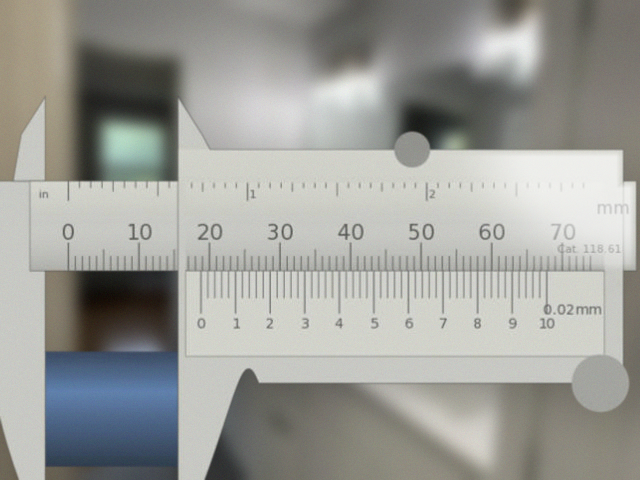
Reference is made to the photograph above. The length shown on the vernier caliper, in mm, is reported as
18.8 mm
